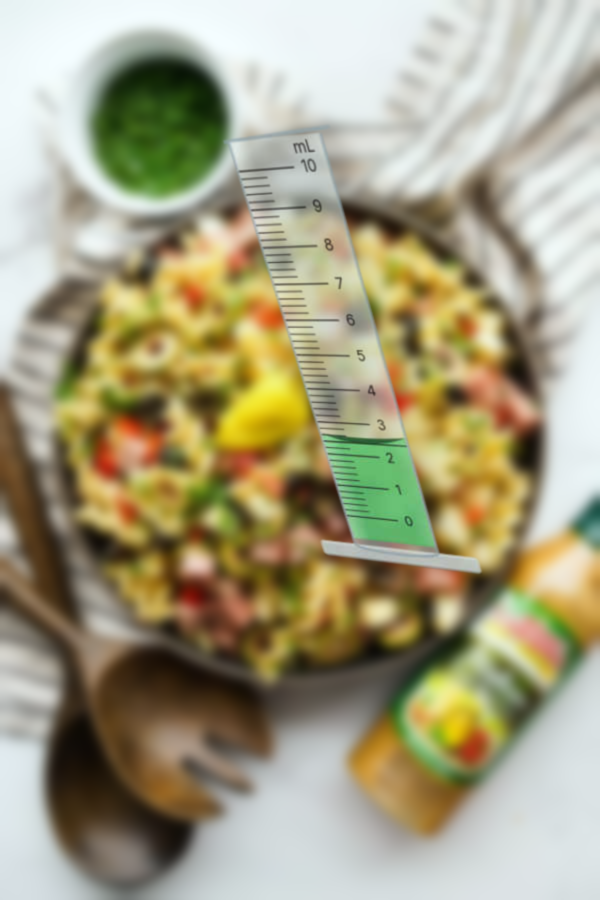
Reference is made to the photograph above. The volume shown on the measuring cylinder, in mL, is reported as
2.4 mL
